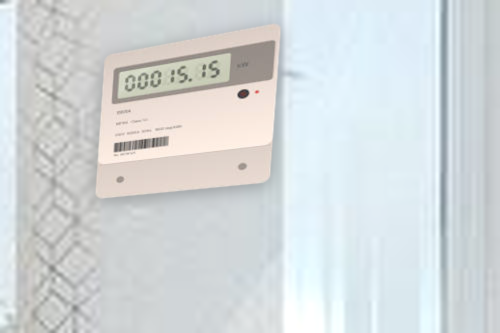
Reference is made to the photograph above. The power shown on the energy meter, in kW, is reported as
15.15 kW
